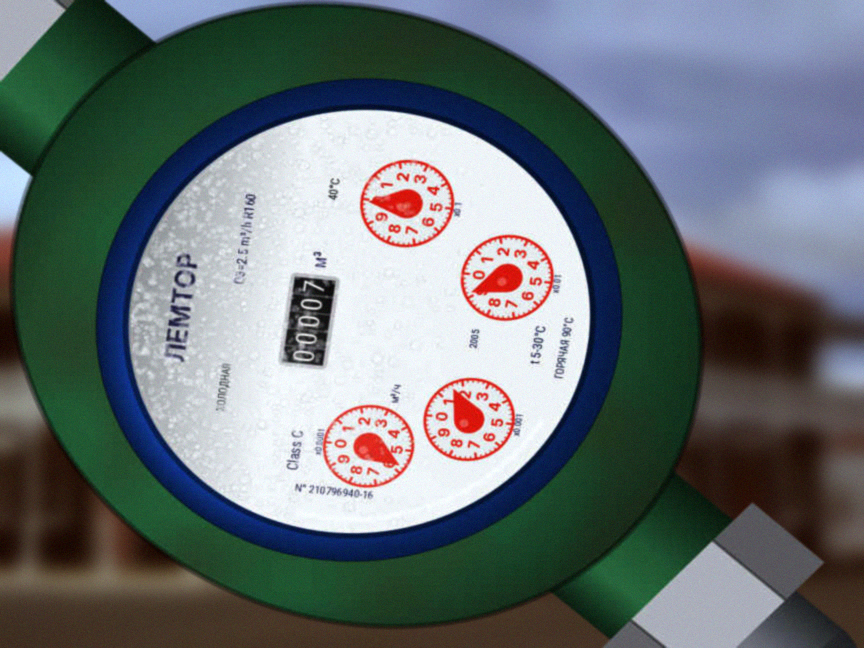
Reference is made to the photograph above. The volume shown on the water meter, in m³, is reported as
6.9915 m³
